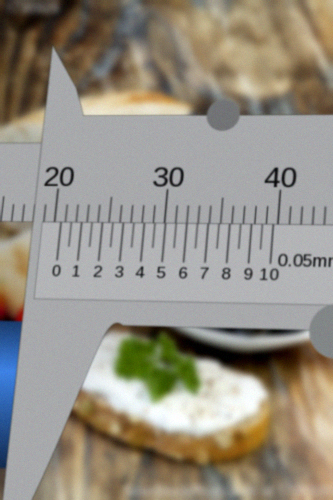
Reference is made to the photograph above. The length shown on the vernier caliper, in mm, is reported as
20.6 mm
